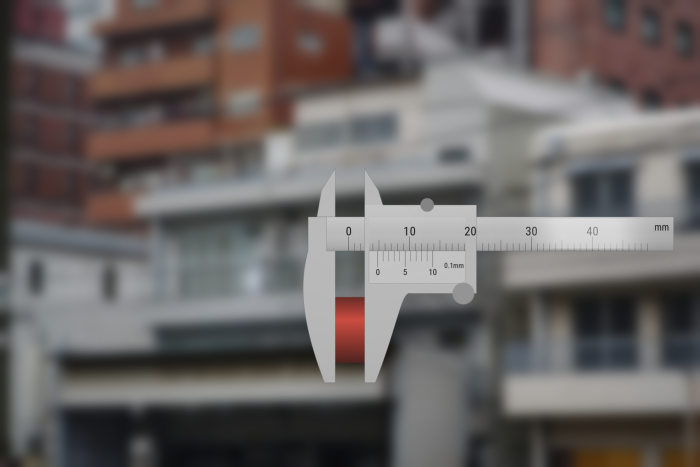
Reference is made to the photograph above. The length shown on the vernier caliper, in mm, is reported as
4.8 mm
